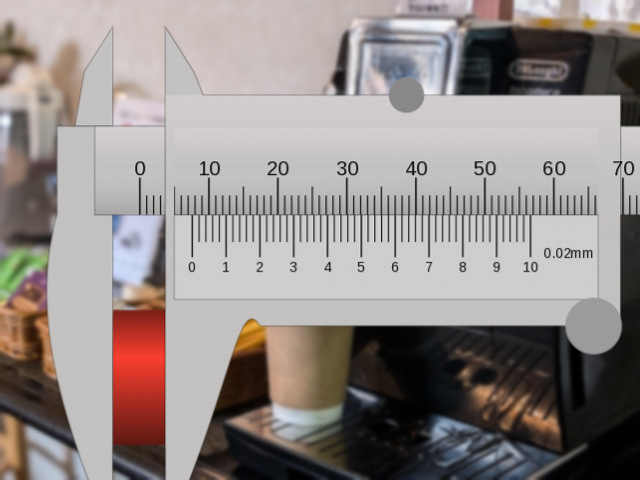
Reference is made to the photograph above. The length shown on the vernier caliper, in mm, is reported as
7.6 mm
